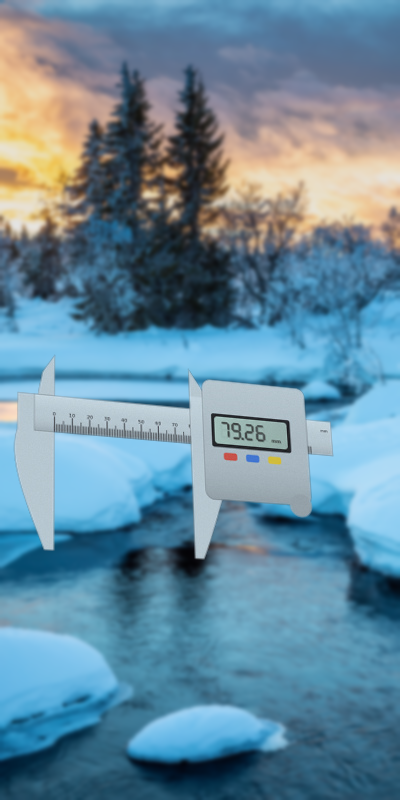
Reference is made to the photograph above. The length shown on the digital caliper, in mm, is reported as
79.26 mm
